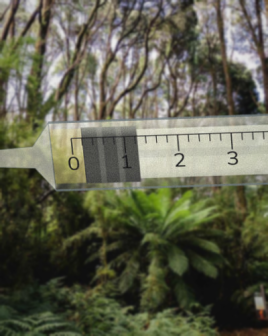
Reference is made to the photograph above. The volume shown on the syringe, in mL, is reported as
0.2 mL
